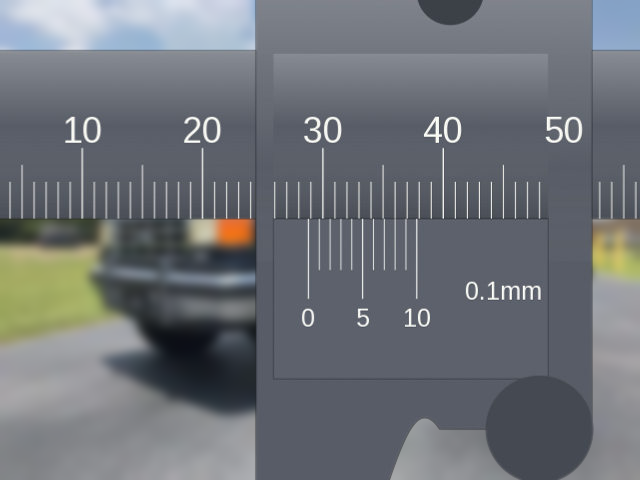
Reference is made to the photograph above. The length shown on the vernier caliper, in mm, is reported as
28.8 mm
